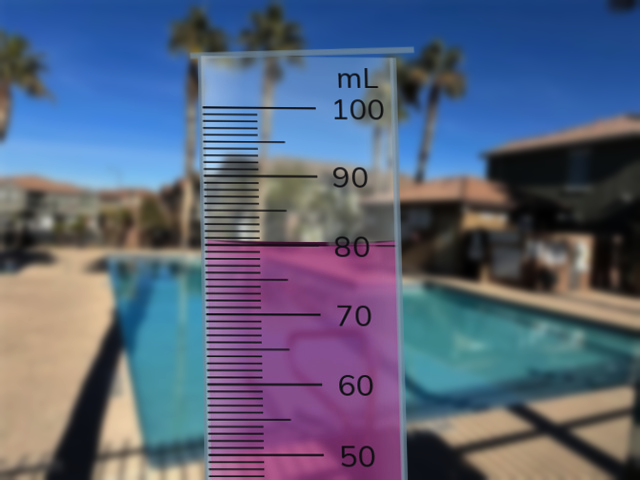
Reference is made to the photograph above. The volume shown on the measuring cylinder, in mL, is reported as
80 mL
